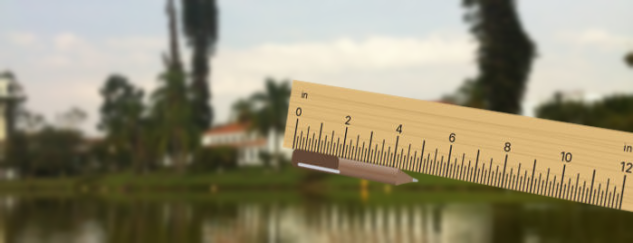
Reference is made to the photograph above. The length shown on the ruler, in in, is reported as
5 in
